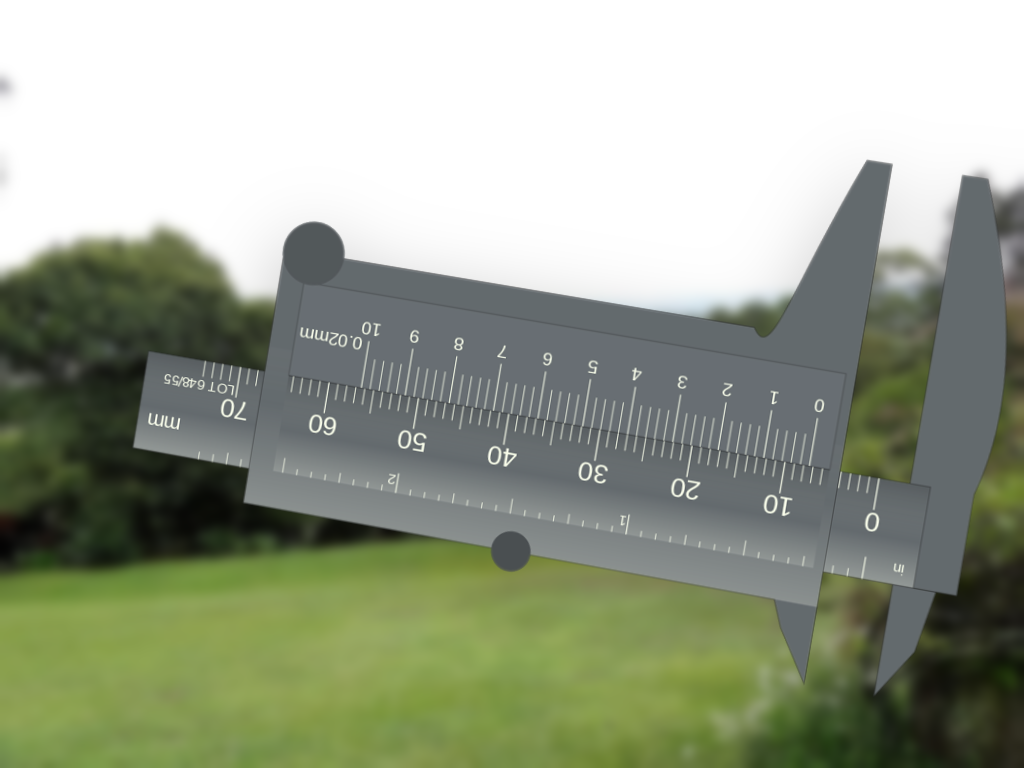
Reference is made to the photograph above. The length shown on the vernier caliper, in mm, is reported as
7.4 mm
